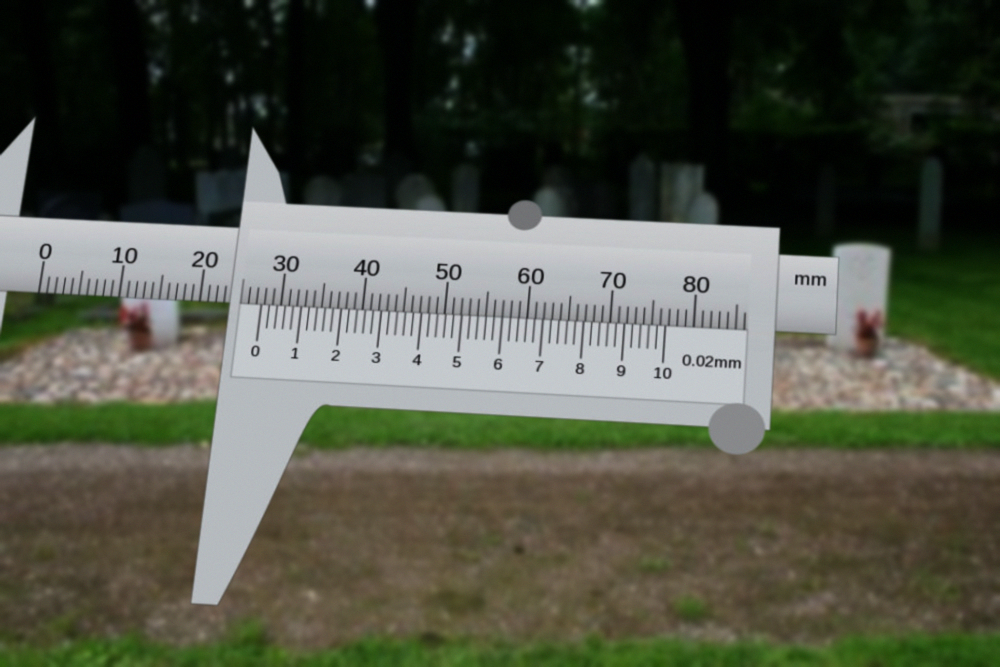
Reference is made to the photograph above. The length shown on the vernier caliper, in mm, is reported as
27.6 mm
